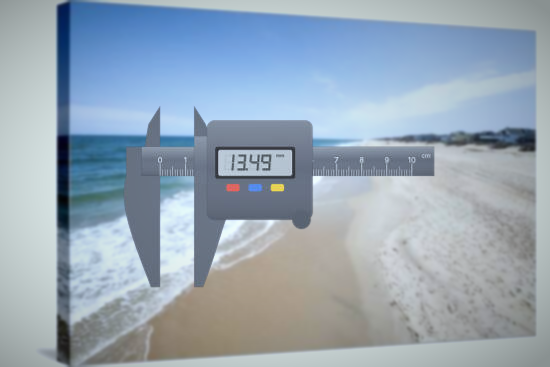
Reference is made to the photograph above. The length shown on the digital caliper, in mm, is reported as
13.49 mm
